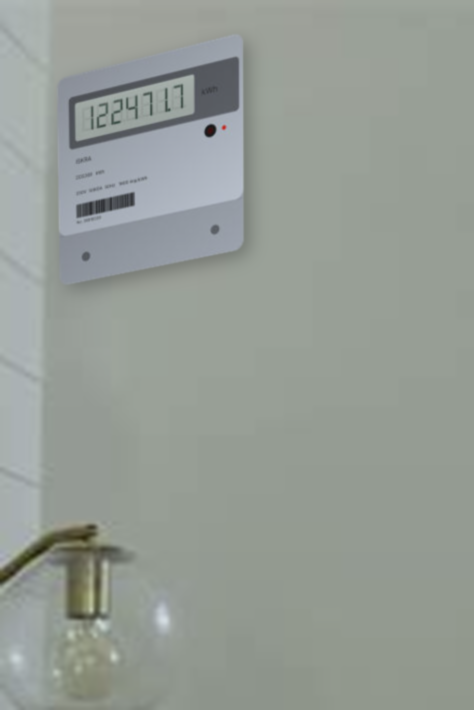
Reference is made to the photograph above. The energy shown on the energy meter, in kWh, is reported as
122471.7 kWh
